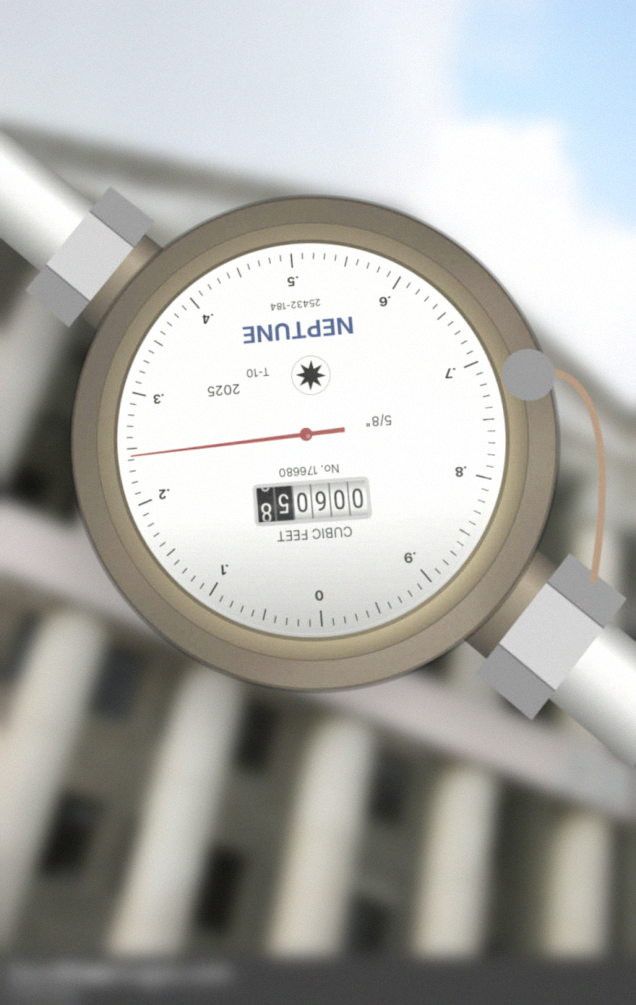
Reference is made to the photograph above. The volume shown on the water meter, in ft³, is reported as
6058.24 ft³
